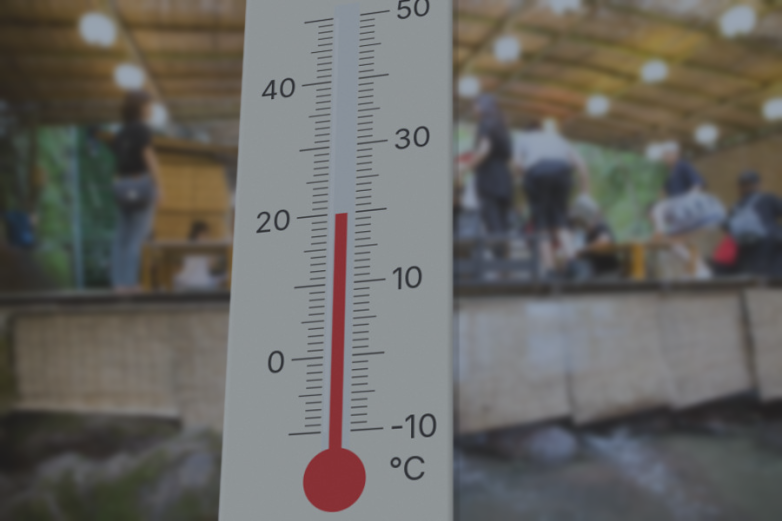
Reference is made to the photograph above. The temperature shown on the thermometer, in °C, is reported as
20 °C
